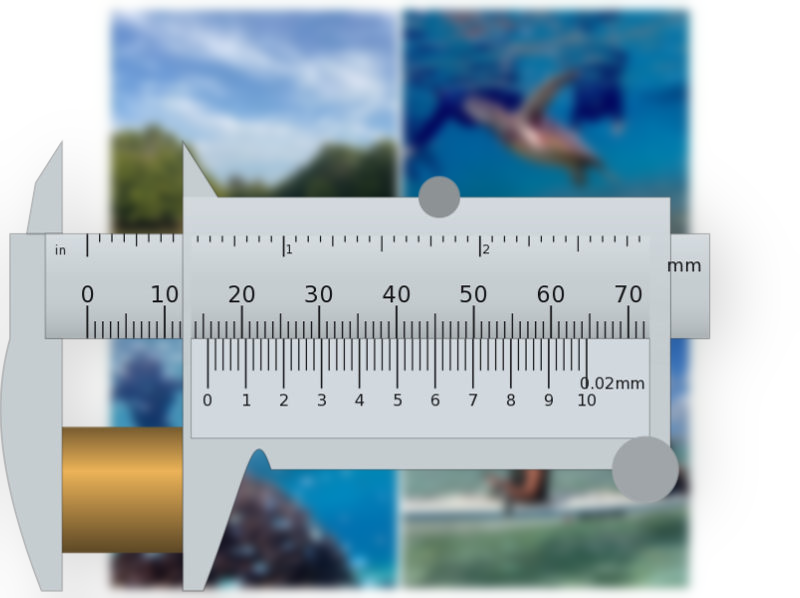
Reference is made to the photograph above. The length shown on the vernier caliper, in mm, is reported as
15.6 mm
